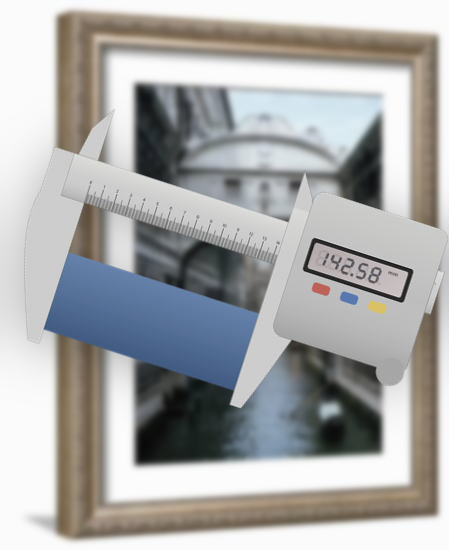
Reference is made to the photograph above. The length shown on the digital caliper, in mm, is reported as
142.58 mm
